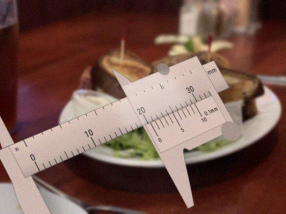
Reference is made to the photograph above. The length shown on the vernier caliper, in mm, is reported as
20.4 mm
